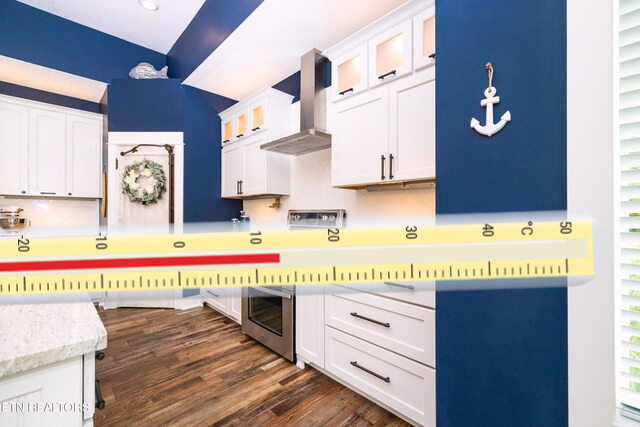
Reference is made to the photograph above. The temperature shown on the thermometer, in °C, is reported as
13 °C
